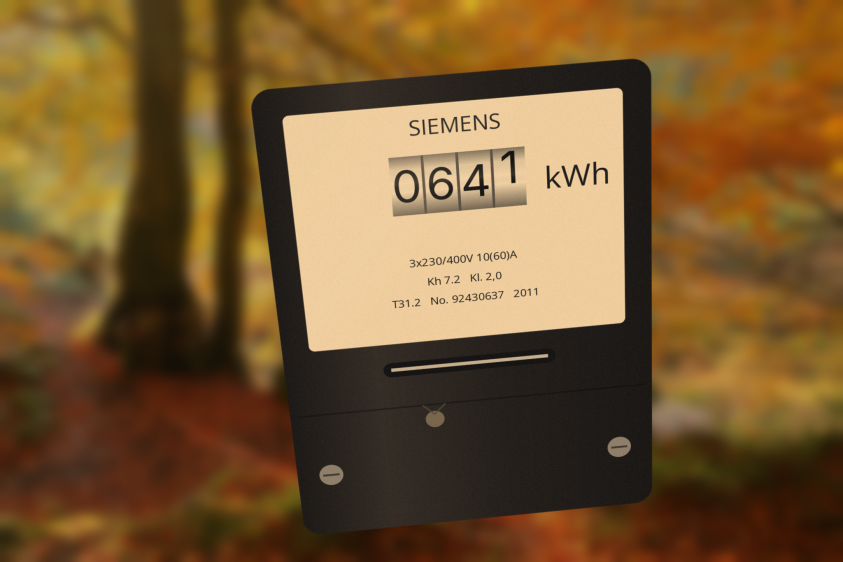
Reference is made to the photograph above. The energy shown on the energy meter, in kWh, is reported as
641 kWh
